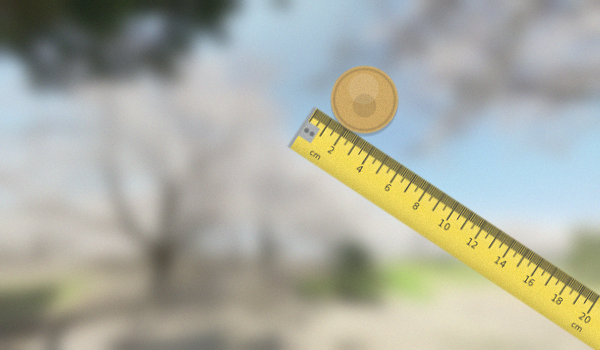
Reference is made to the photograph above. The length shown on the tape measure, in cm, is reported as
4 cm
